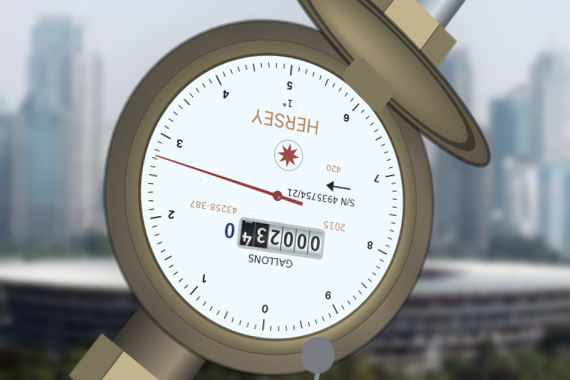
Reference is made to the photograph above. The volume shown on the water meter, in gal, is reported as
2342.7 gal
